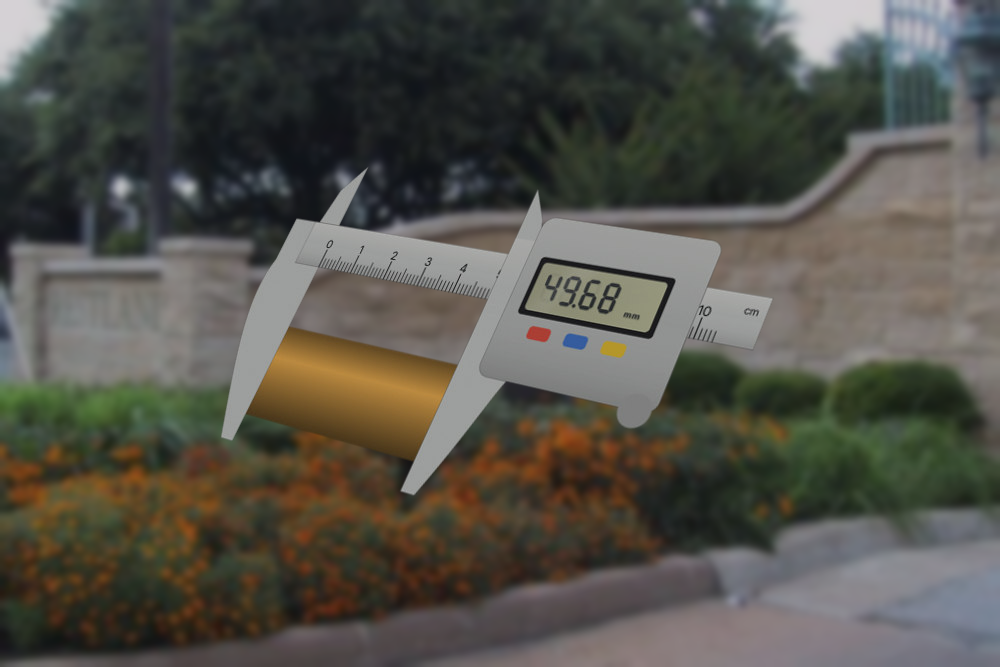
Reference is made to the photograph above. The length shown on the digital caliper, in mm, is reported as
49.68 mm
